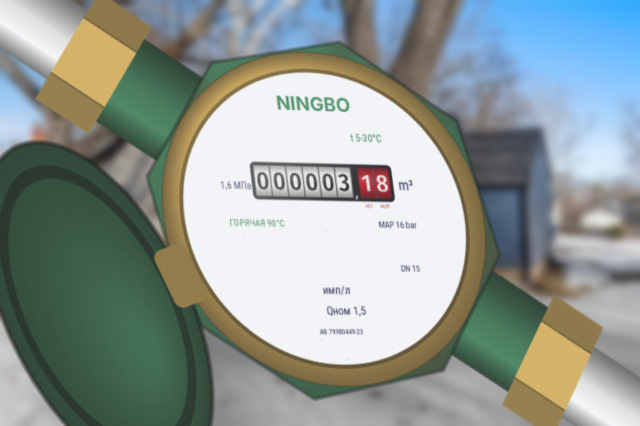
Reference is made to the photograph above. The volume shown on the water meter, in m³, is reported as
3.18 m³
